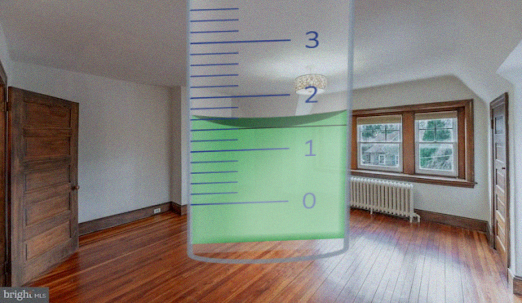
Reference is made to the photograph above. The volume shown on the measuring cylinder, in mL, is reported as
1.4 mL
